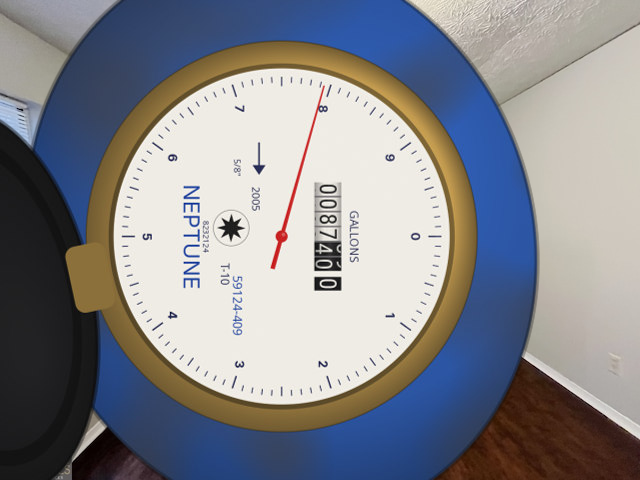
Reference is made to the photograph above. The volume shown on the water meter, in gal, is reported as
87397.9 gal
